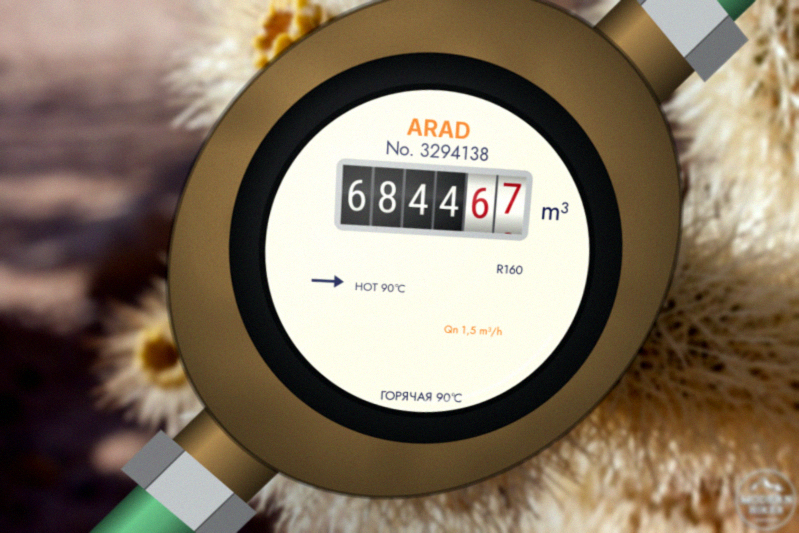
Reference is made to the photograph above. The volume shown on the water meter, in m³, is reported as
6844.67 m³
